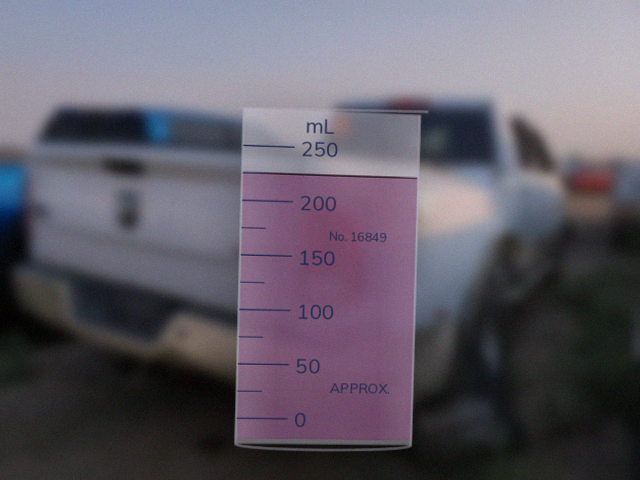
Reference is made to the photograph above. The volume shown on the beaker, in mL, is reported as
225 mL
